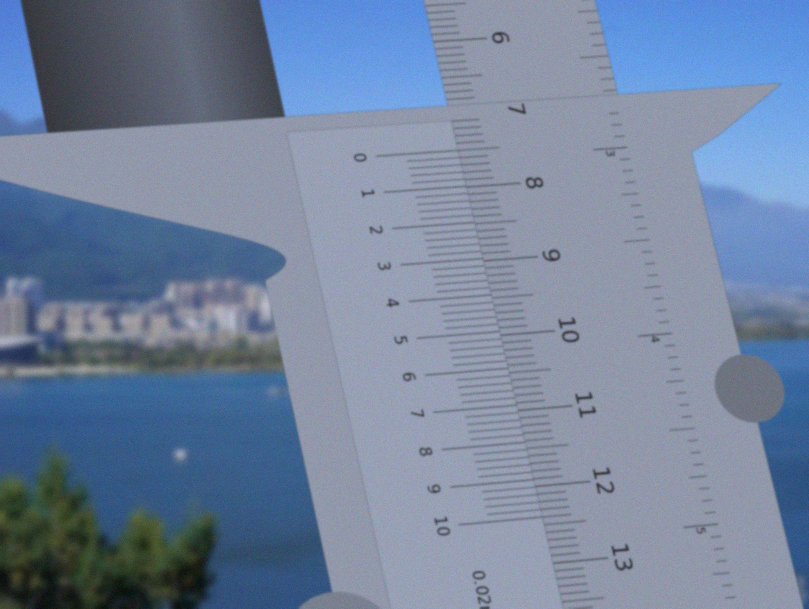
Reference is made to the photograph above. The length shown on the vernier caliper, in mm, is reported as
75.0 mm
